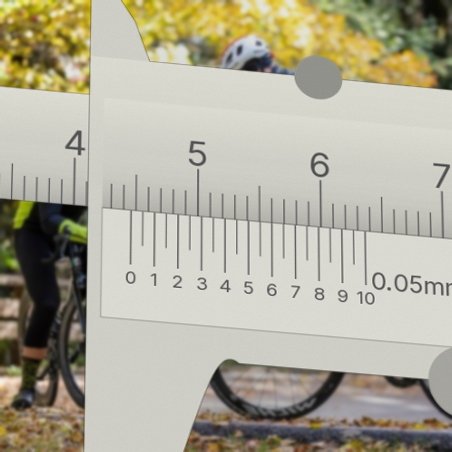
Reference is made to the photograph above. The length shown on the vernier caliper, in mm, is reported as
44.6 mm
